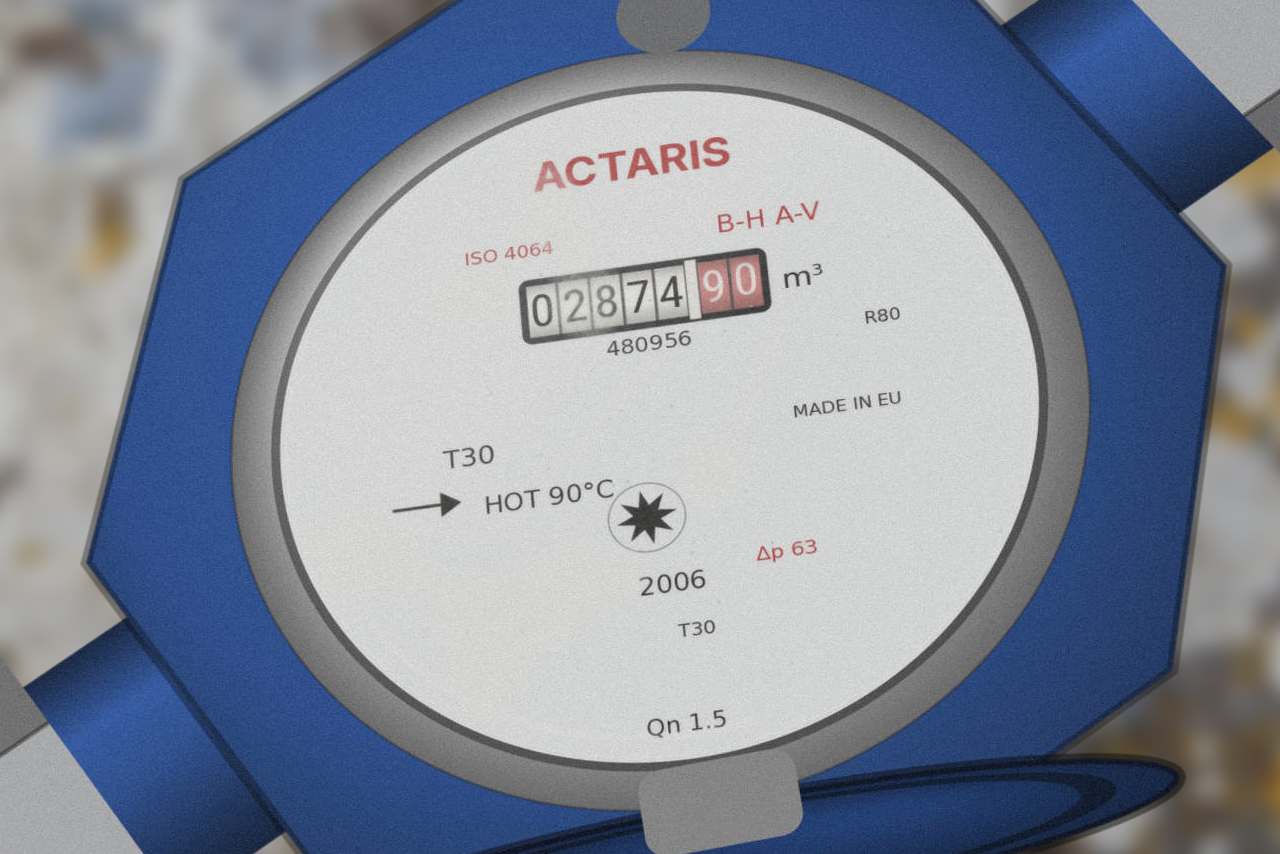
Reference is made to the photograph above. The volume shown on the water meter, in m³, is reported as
2874.90 m³
